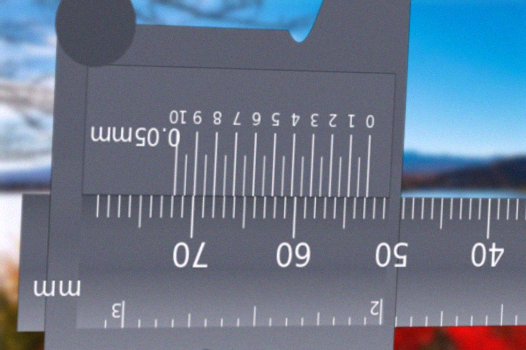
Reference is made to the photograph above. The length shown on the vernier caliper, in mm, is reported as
52.8 mm
